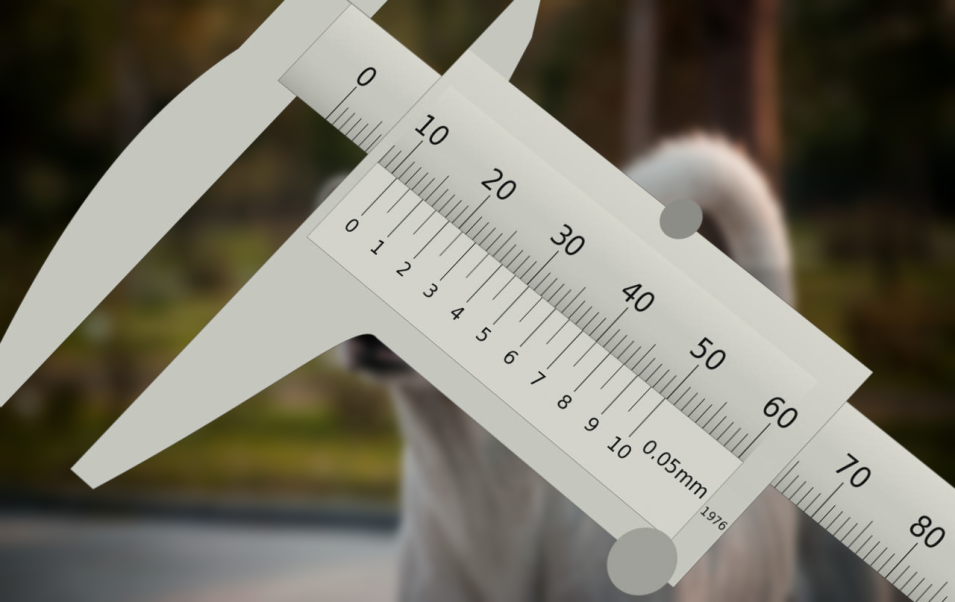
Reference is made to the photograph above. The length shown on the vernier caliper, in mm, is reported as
10.8 mm
